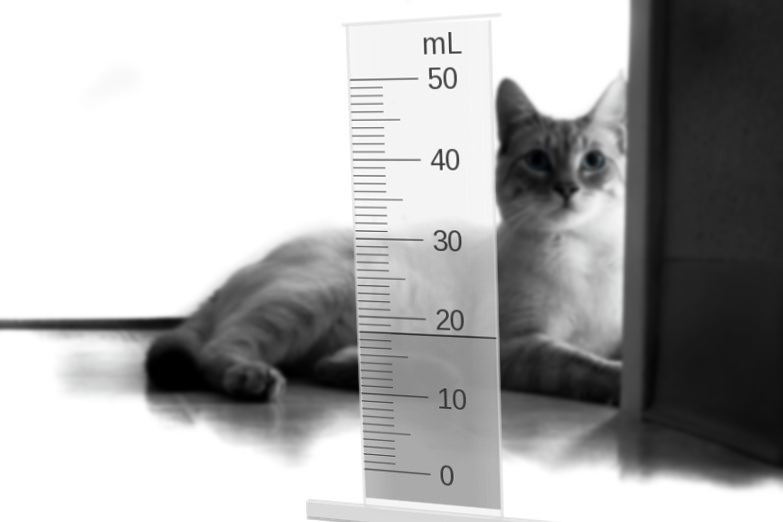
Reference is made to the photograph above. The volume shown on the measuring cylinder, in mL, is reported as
18 mL
